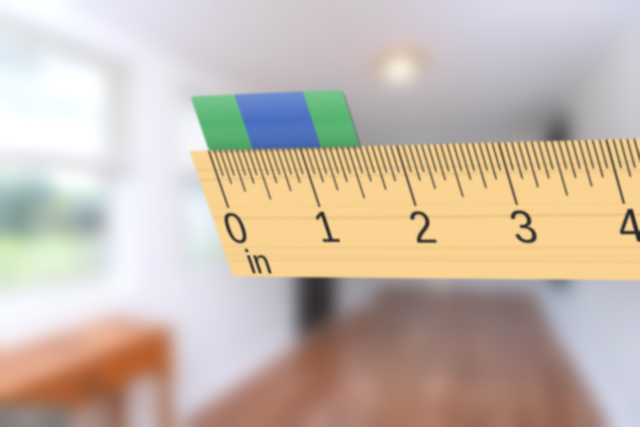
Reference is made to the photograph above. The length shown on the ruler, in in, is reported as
1.625 in
